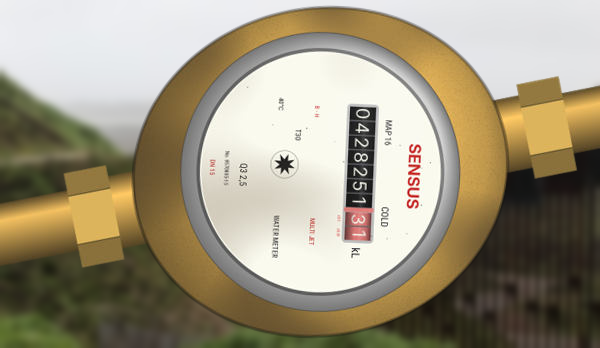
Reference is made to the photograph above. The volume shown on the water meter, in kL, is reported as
428251.31 kL
